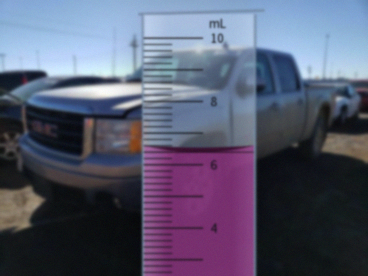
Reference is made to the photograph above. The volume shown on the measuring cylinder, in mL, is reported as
6.4 mL
